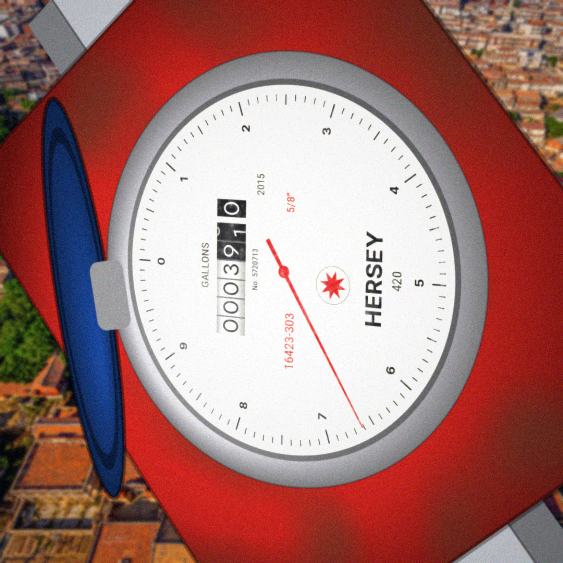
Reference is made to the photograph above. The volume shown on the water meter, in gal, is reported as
3906.6 gal
